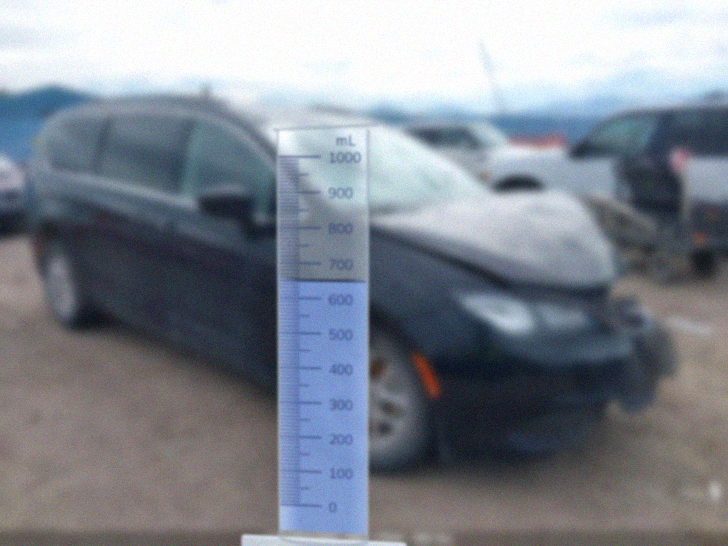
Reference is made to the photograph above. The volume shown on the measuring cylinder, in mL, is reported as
650 mL
